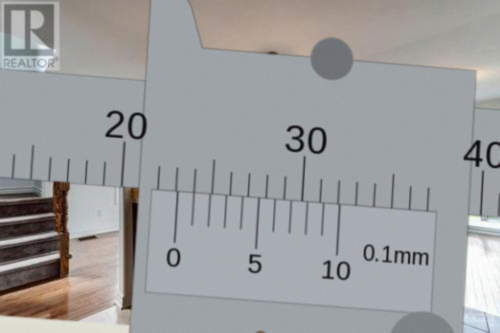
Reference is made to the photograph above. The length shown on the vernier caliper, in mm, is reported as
23.1 mm
